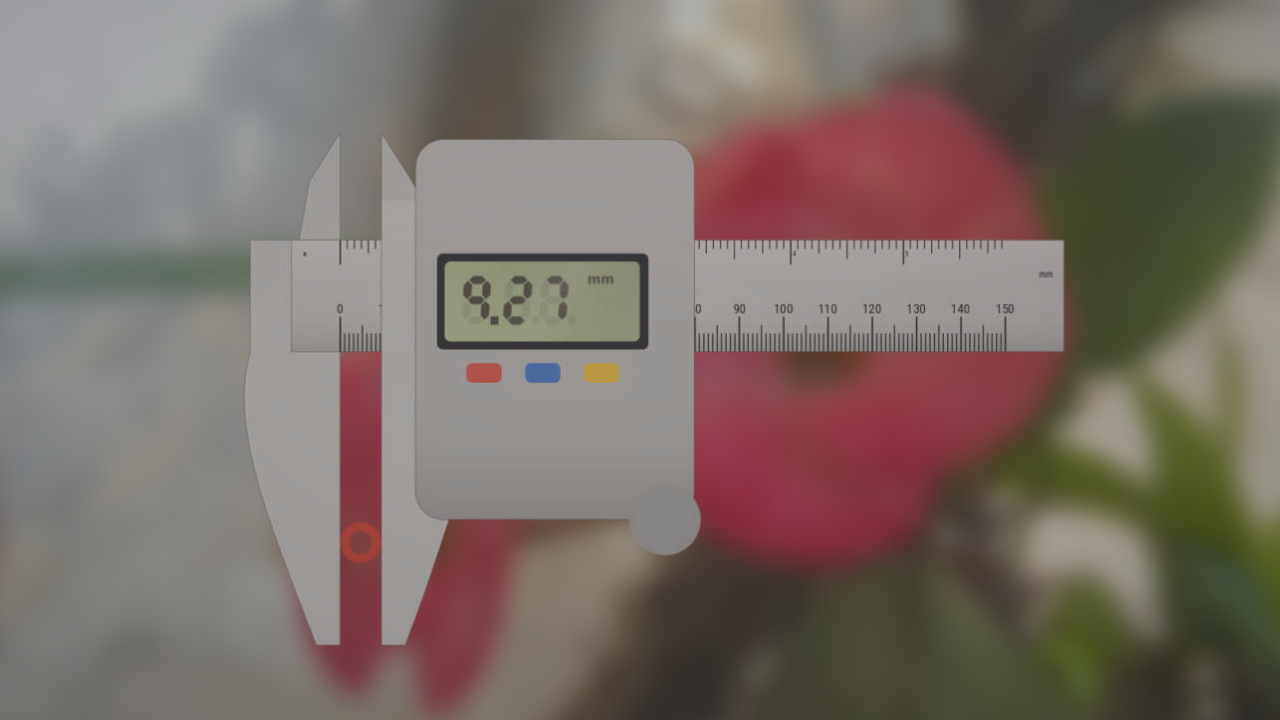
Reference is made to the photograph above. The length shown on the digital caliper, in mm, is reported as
9.27 mm
